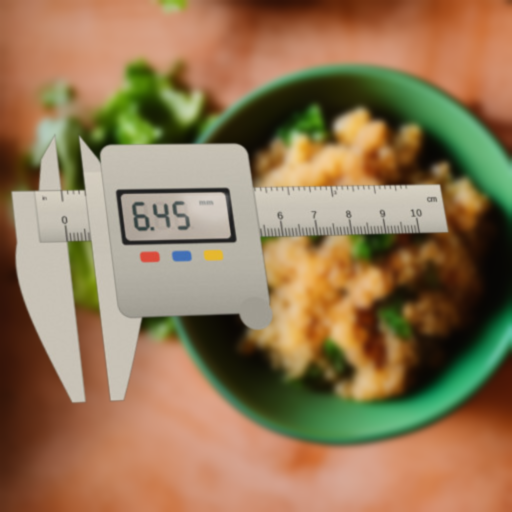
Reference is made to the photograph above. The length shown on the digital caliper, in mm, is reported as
6.45 mm
